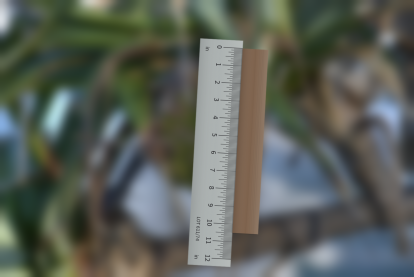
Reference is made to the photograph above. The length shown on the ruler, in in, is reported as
10.5 in
